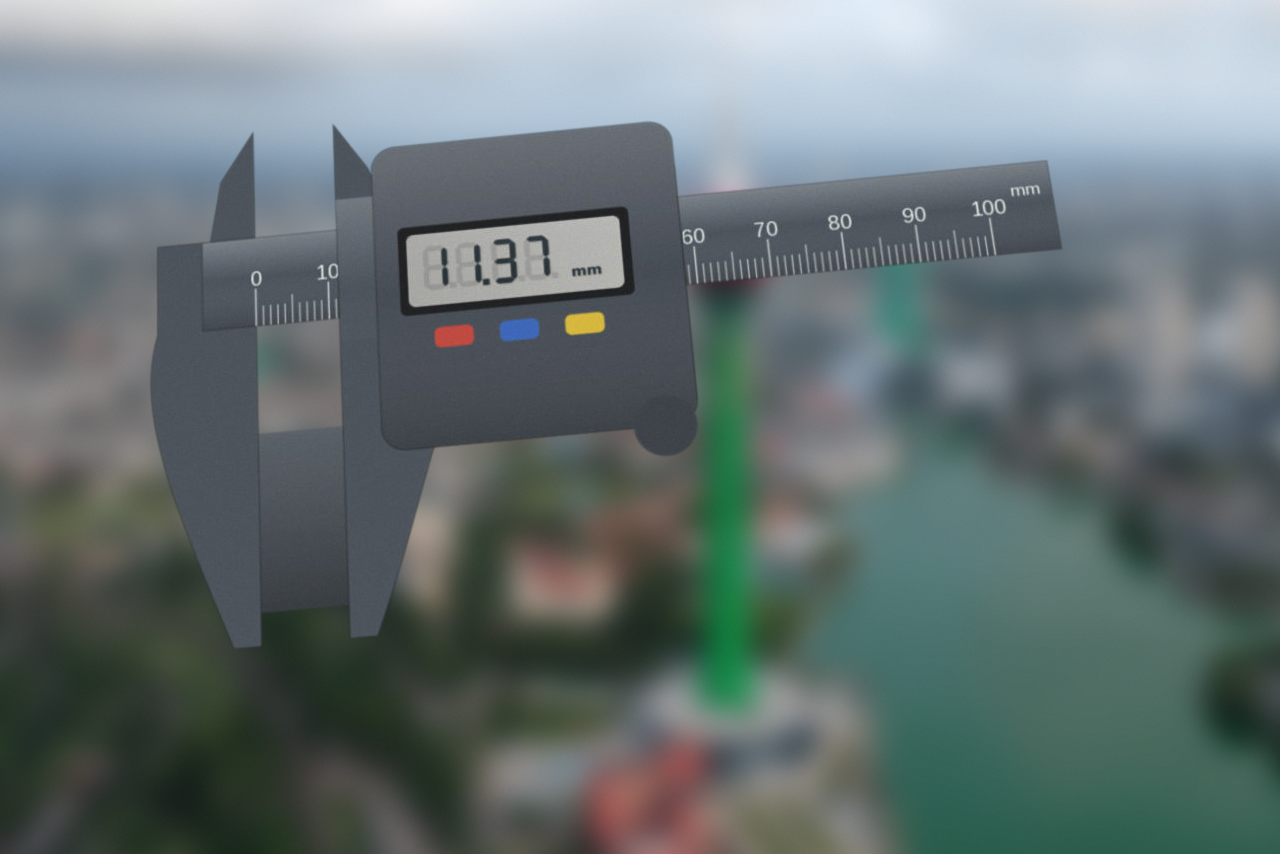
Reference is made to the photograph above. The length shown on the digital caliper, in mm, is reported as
11.37 mm
